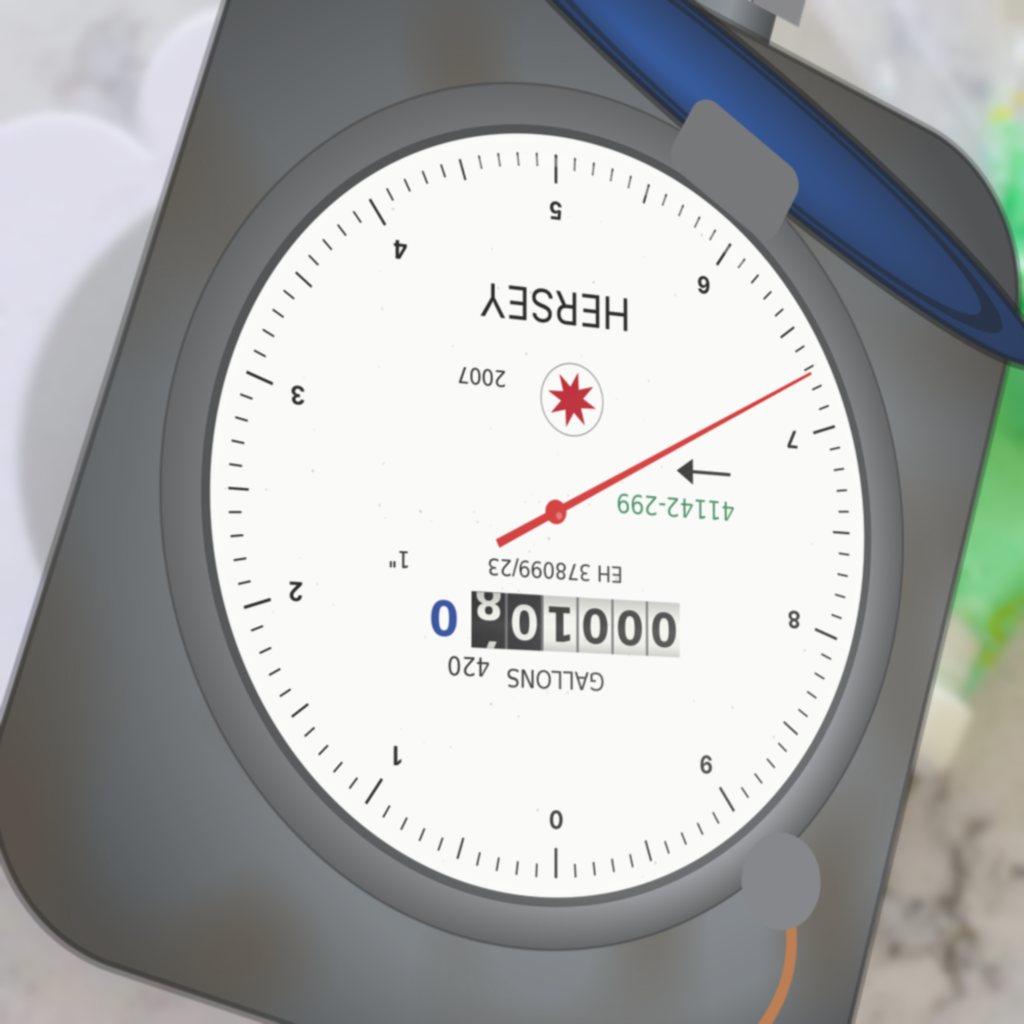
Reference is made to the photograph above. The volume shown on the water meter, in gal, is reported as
1076.7 gal
